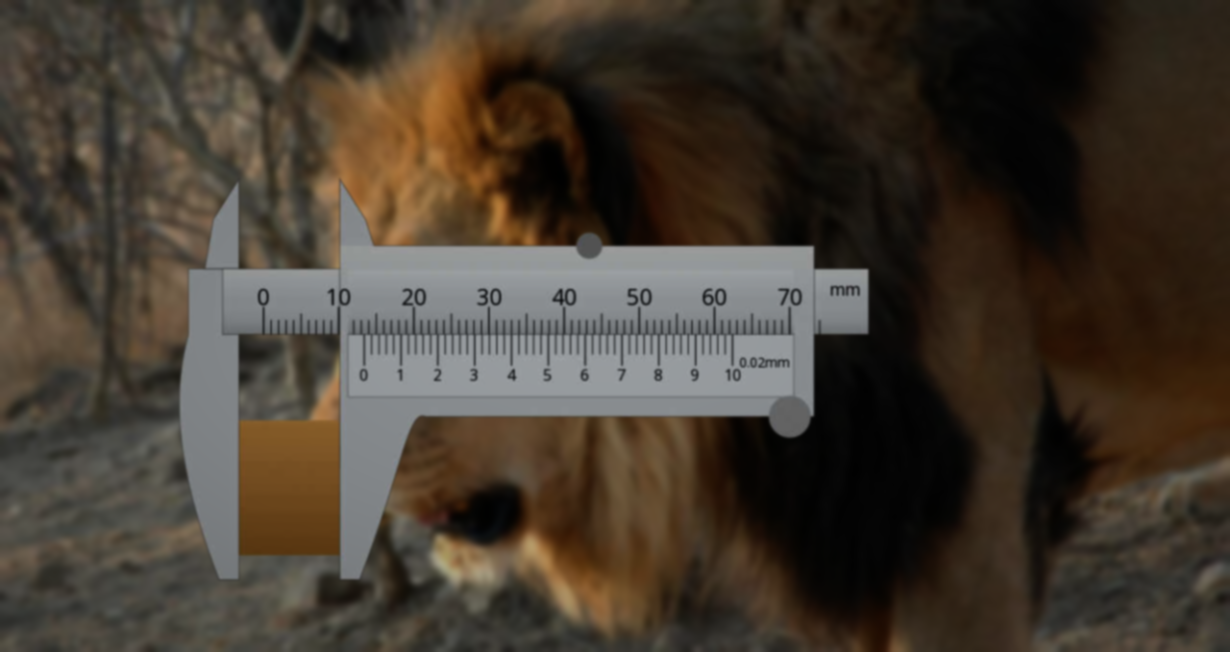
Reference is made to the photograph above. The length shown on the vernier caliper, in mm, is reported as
13.4 mm
